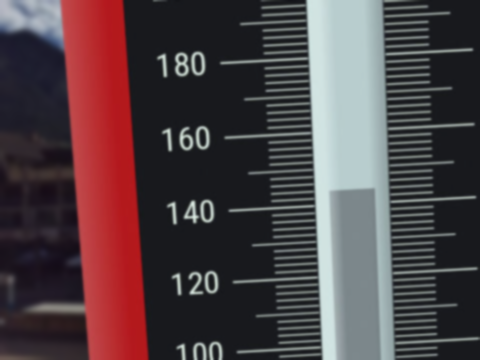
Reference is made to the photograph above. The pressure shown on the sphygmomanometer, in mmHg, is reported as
144 mmHg
